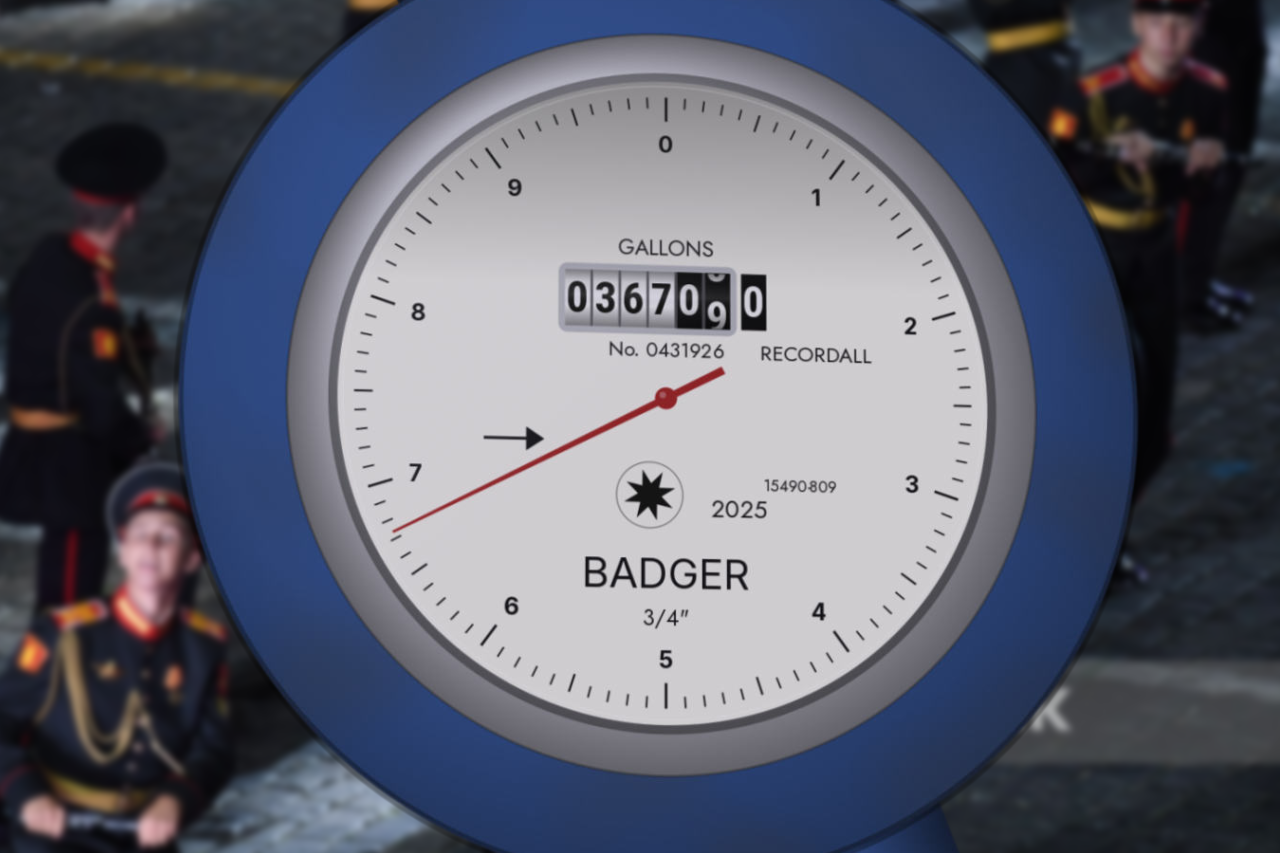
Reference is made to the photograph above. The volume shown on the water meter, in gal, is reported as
367086.7 gal
